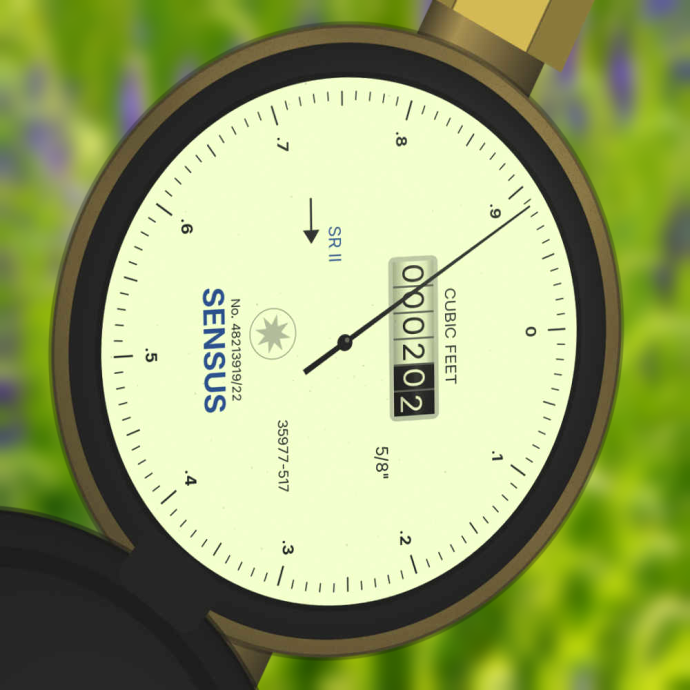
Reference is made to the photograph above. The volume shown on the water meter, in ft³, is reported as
201.91 ft³
